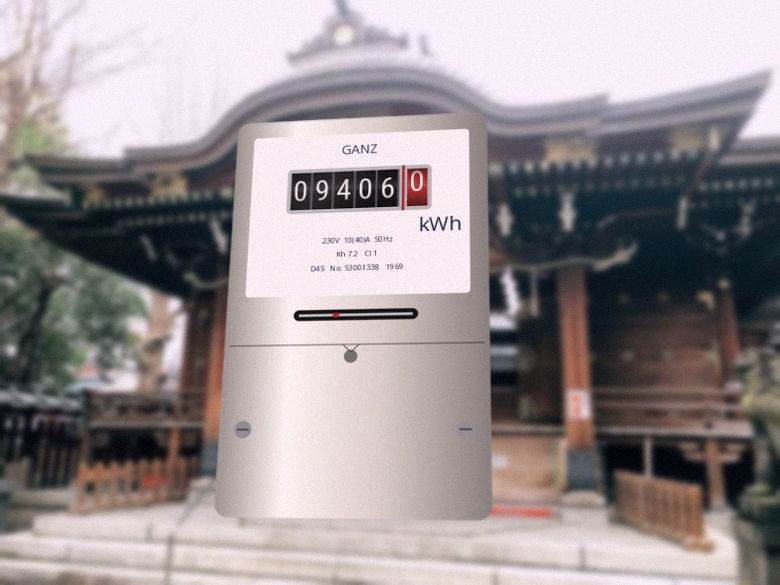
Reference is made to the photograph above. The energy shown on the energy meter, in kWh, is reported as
9406.0 kWh
